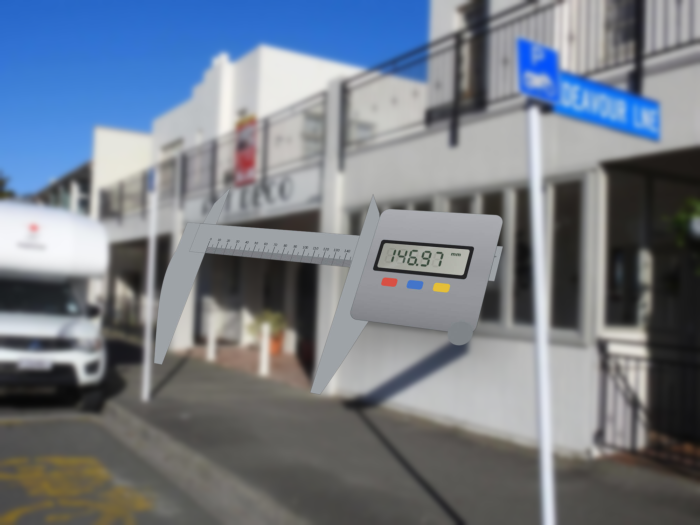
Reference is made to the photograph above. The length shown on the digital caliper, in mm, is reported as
146.97 mm
